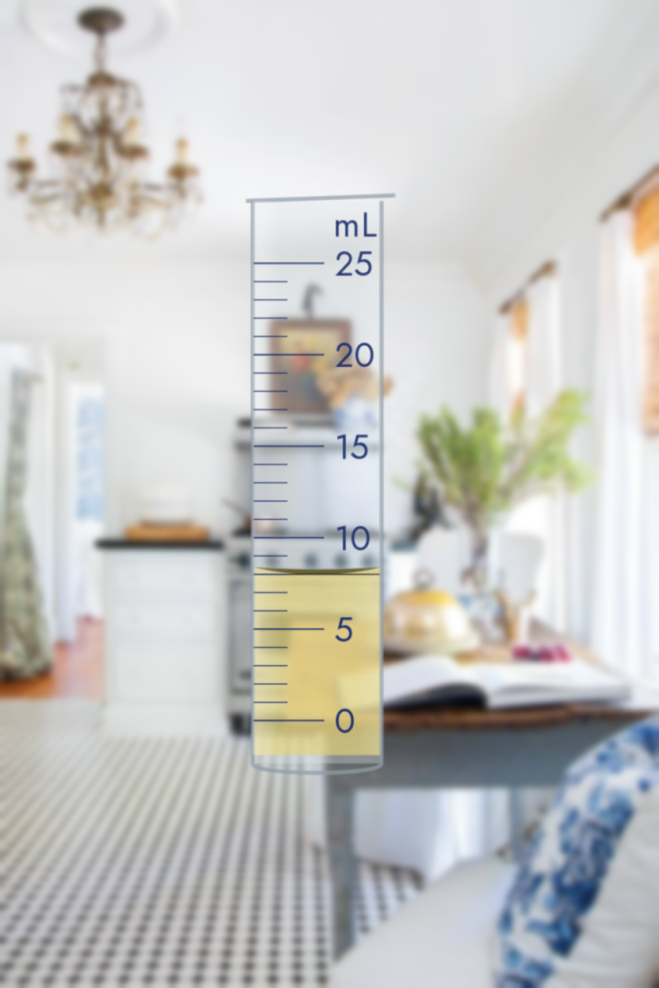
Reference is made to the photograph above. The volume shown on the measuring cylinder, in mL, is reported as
8 mL
